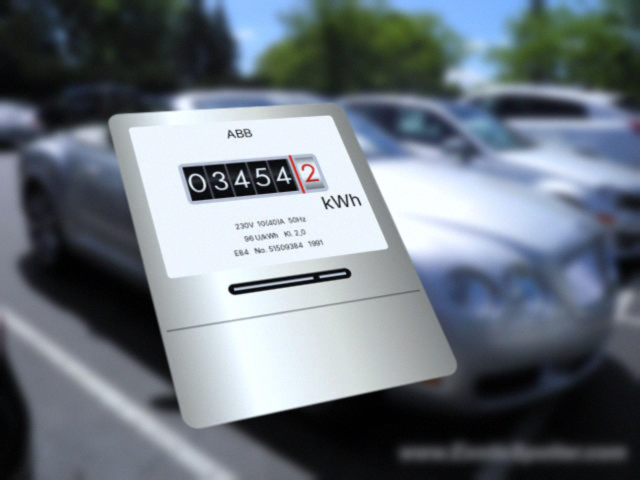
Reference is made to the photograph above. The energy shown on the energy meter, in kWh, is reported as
3454.2 kWh
